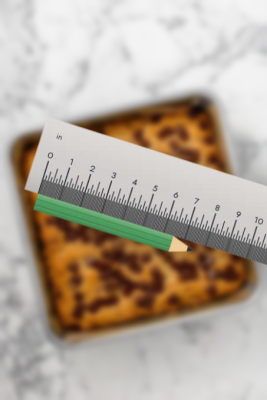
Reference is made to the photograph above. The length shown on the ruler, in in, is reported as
7.5 in
